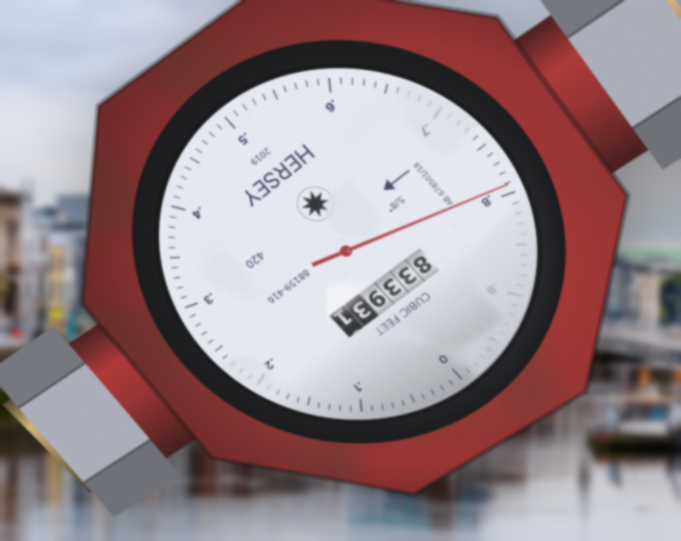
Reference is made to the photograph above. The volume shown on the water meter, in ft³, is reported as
833930.79 ft³
